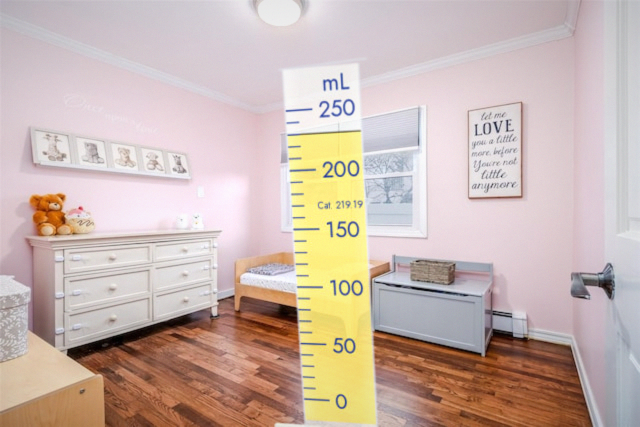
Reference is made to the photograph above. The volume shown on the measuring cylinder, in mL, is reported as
230 mL
